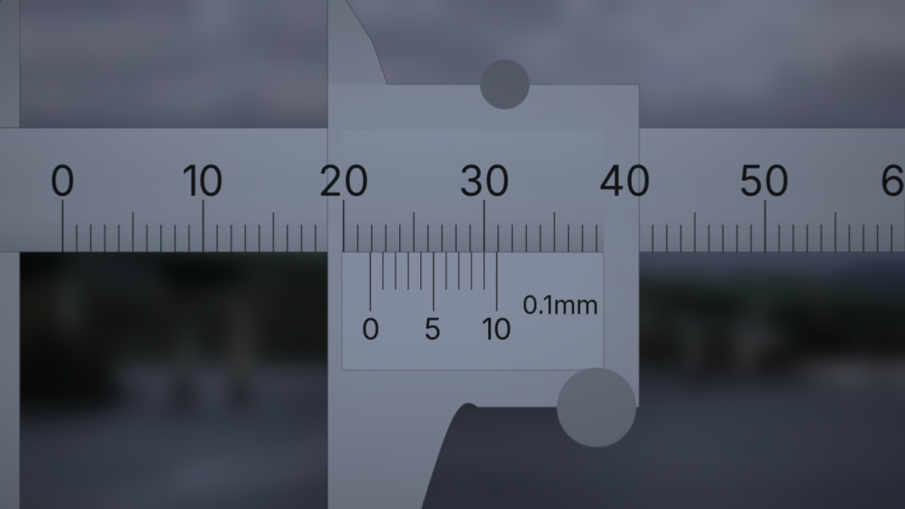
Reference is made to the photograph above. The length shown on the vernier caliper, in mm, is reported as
21.9 mm
